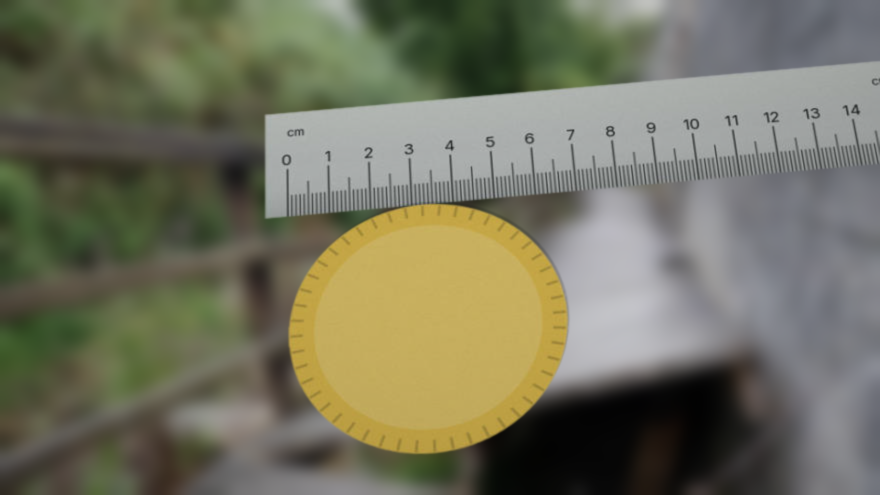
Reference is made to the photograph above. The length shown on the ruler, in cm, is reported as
6.5 cm
